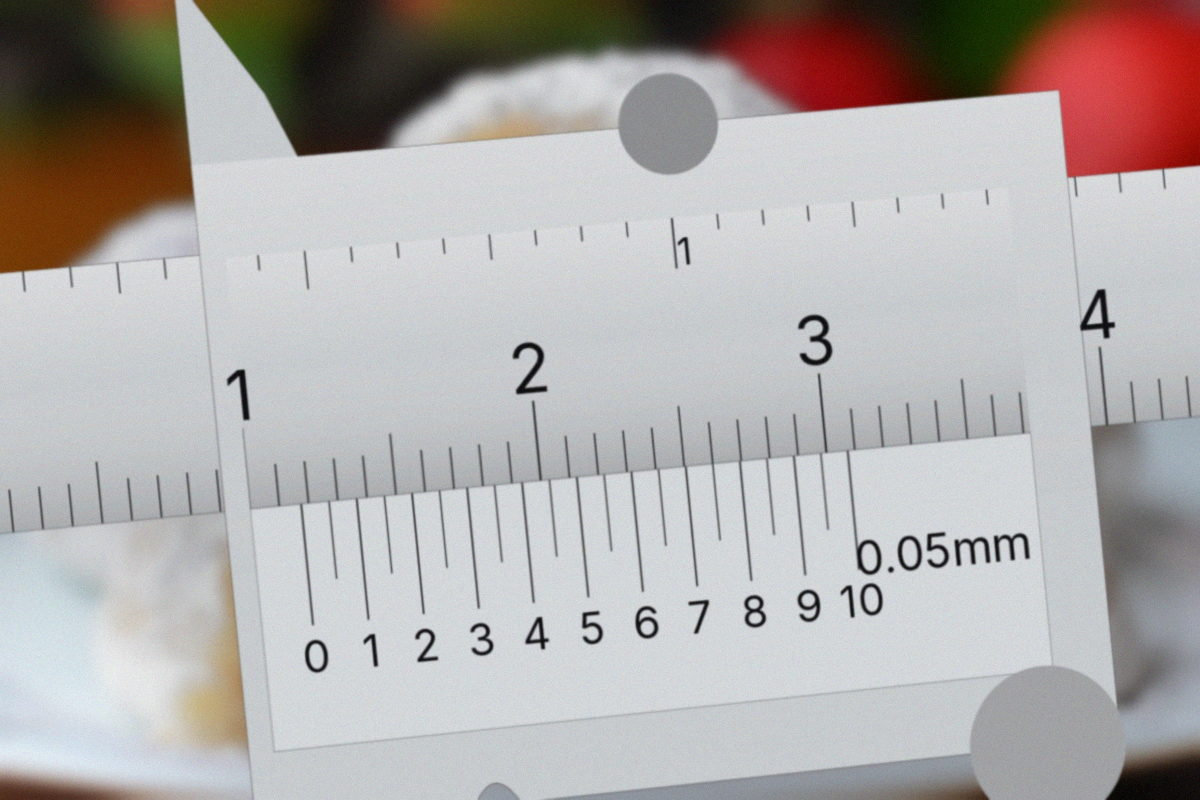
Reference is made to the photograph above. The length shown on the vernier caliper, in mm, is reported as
11.75 mm
